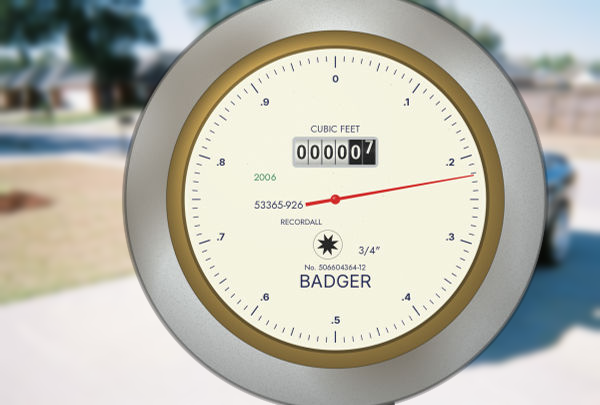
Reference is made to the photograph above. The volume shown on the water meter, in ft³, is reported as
7.22 ft³
